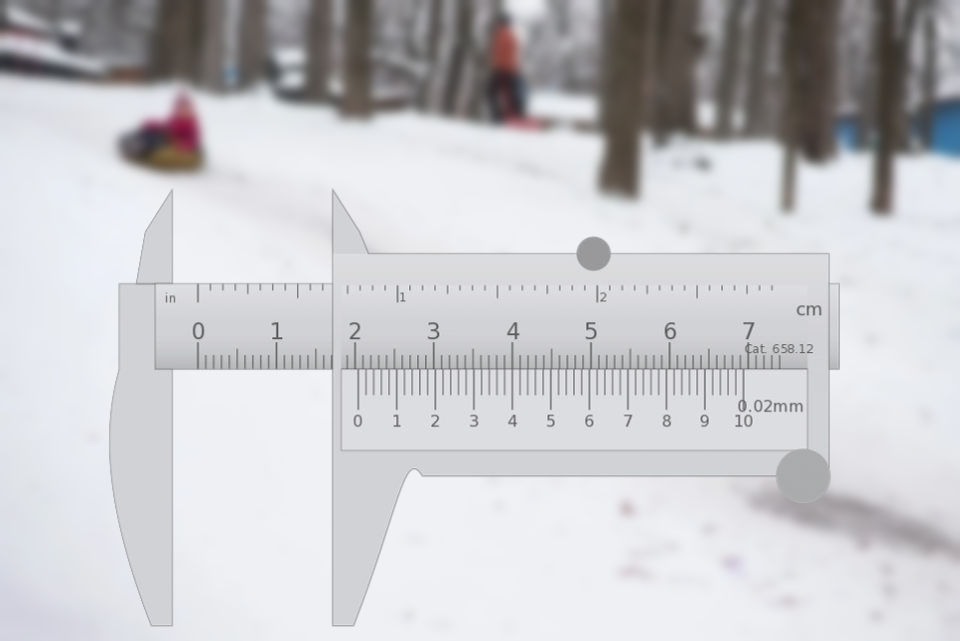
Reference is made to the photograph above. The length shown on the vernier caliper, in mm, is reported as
20.4 mm
